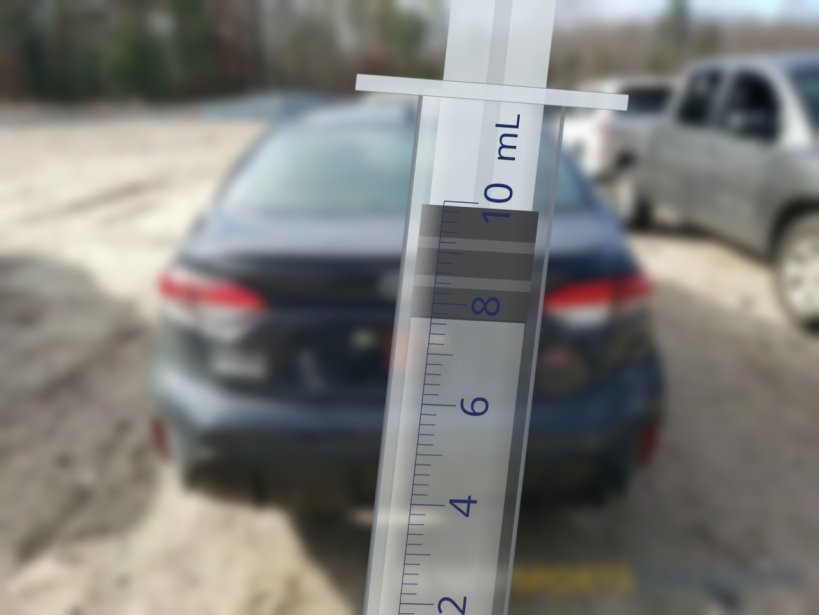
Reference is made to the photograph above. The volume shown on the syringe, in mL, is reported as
7.7 mL
